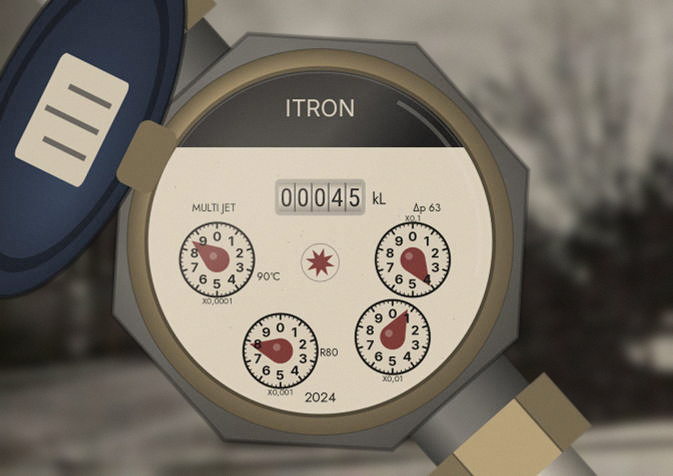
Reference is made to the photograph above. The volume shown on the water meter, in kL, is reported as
45.4078 kL
